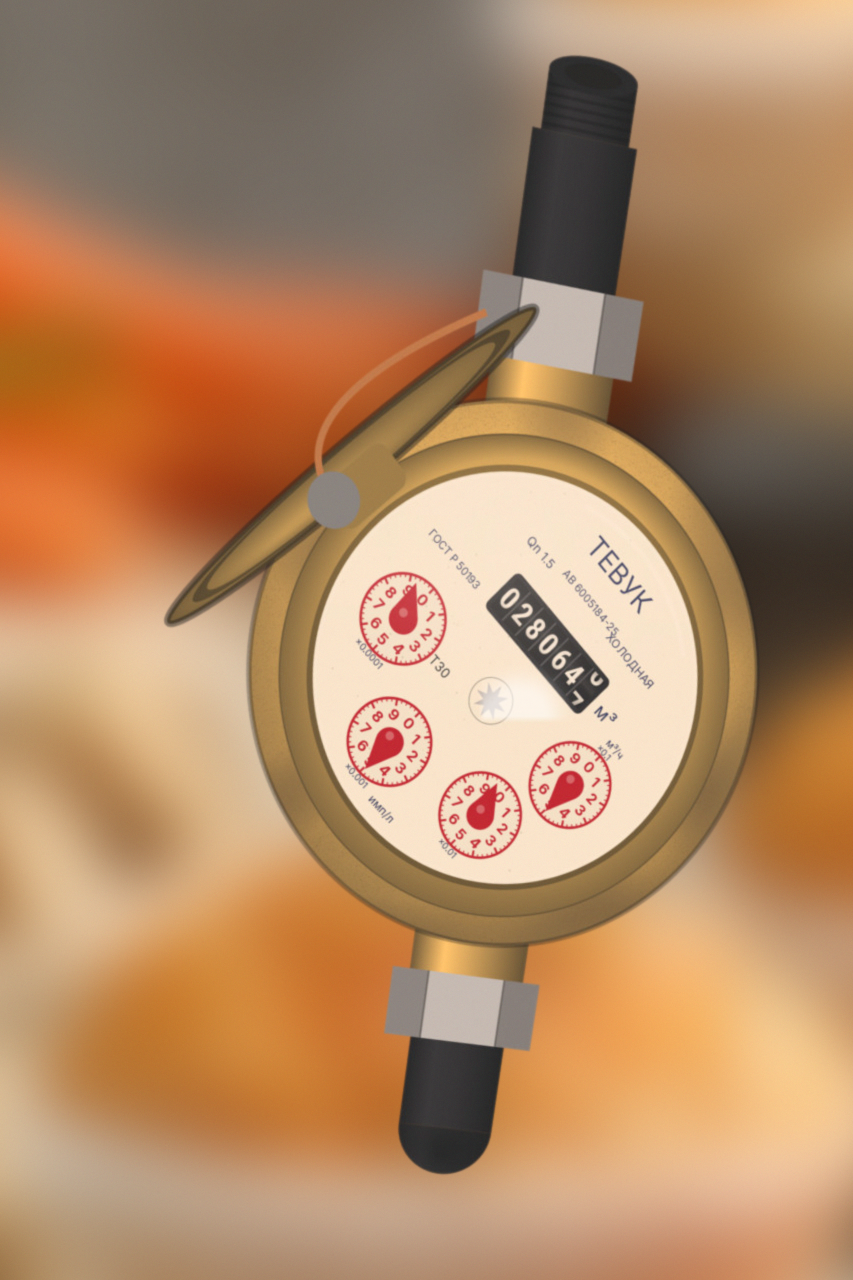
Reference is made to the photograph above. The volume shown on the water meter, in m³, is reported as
280646.4949 m³
